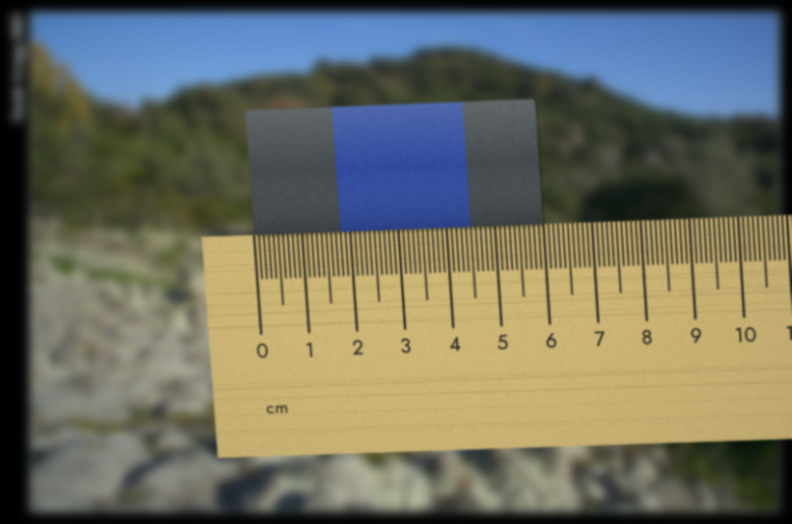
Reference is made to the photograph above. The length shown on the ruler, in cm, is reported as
6 cm
